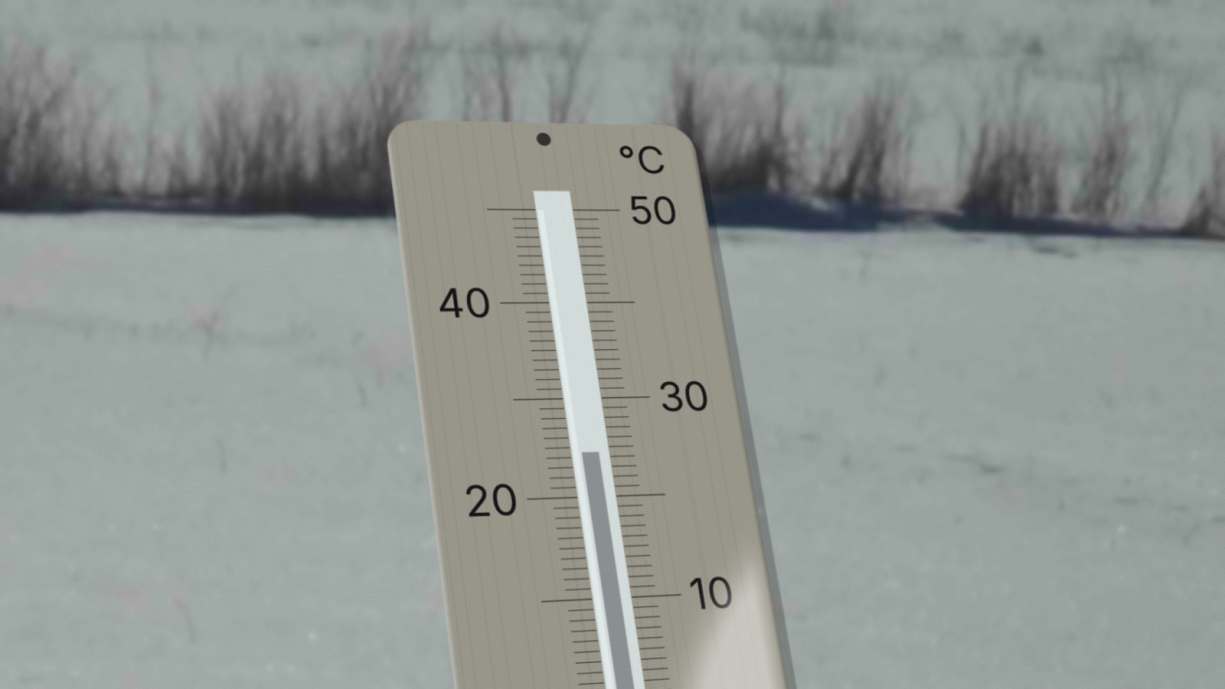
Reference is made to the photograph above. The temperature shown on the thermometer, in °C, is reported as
24.5 °C
